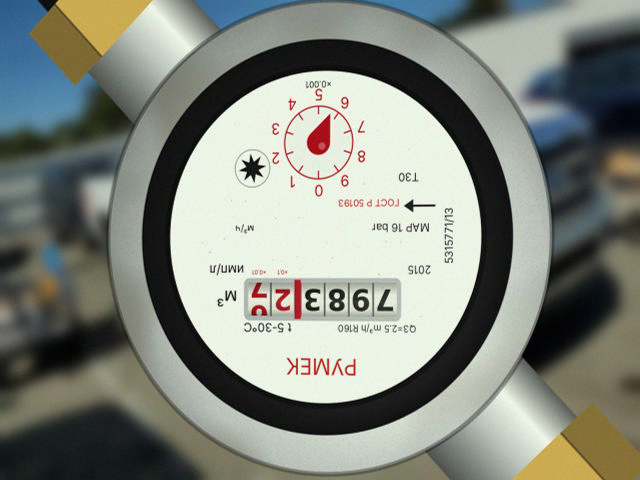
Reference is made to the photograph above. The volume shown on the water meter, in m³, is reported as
7983.265 m³
